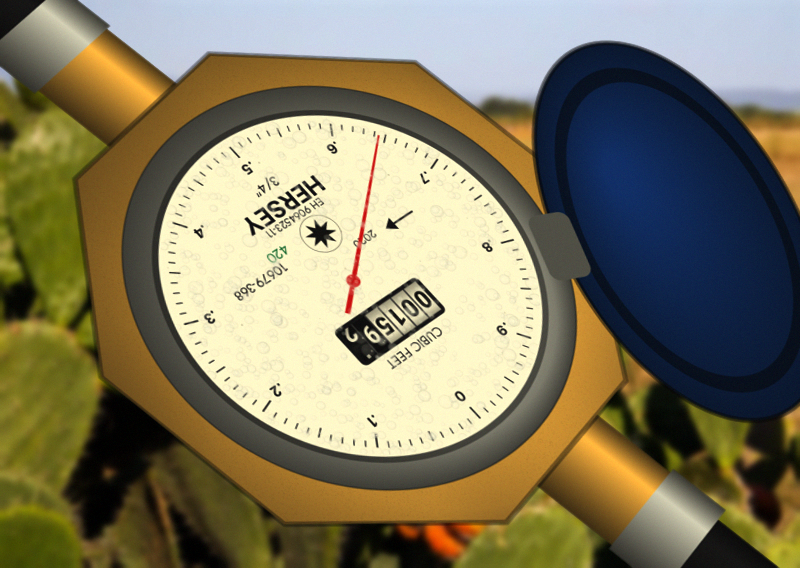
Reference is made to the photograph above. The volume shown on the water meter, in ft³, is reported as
1591.64 ft³
